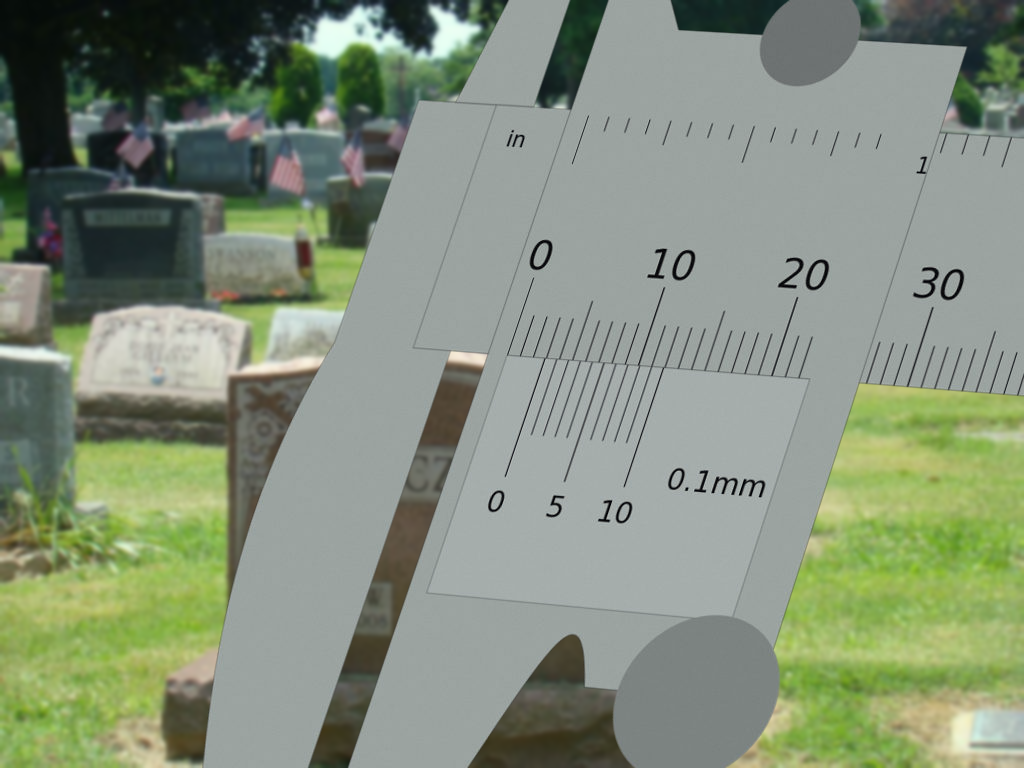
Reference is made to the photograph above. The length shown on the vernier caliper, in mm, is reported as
2.9 mm
